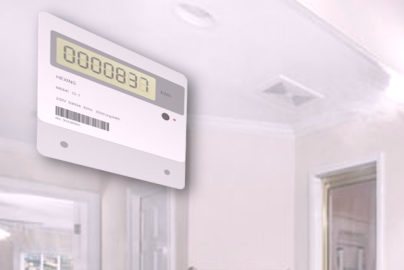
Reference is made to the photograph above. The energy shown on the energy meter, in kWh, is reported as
837 kWh
